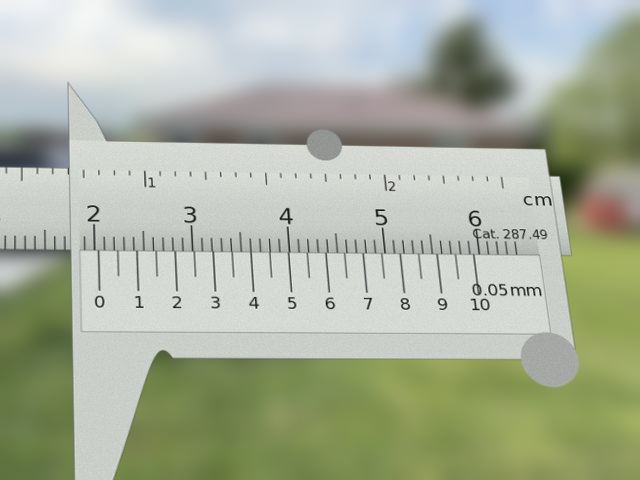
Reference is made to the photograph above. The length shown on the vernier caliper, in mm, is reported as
20.4 mm
